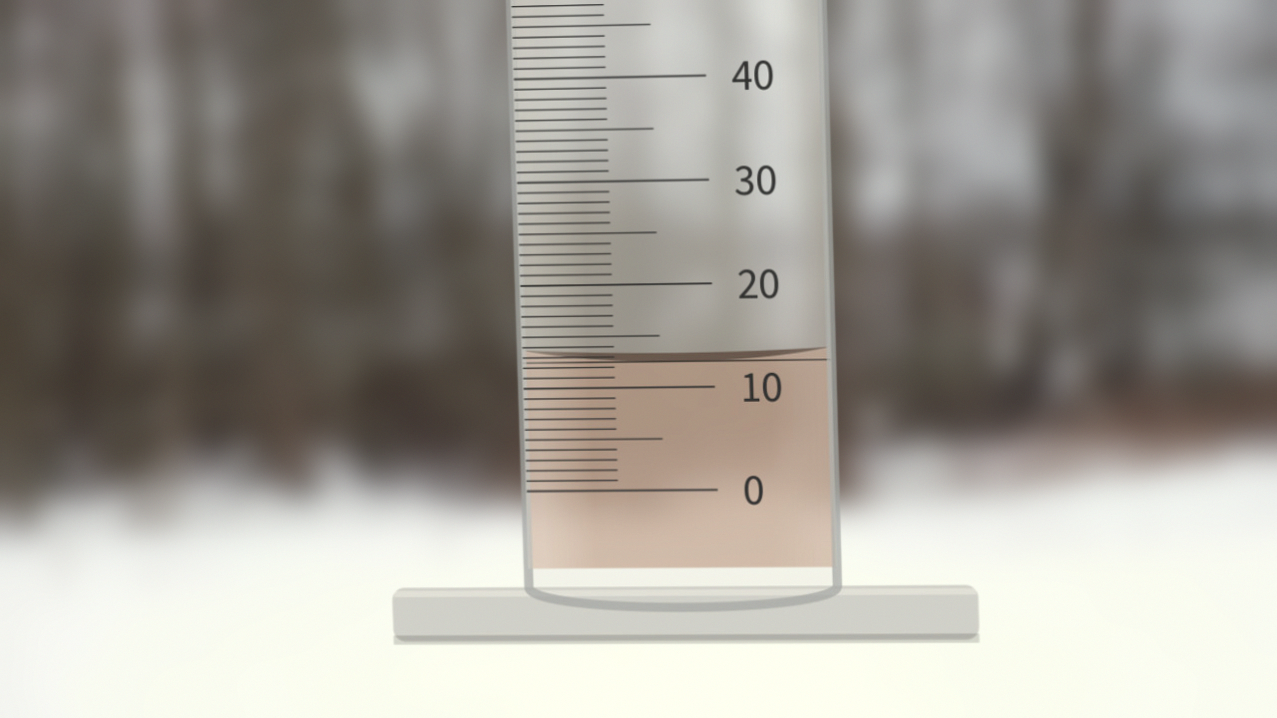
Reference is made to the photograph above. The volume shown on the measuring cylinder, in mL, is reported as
12.5 mL
